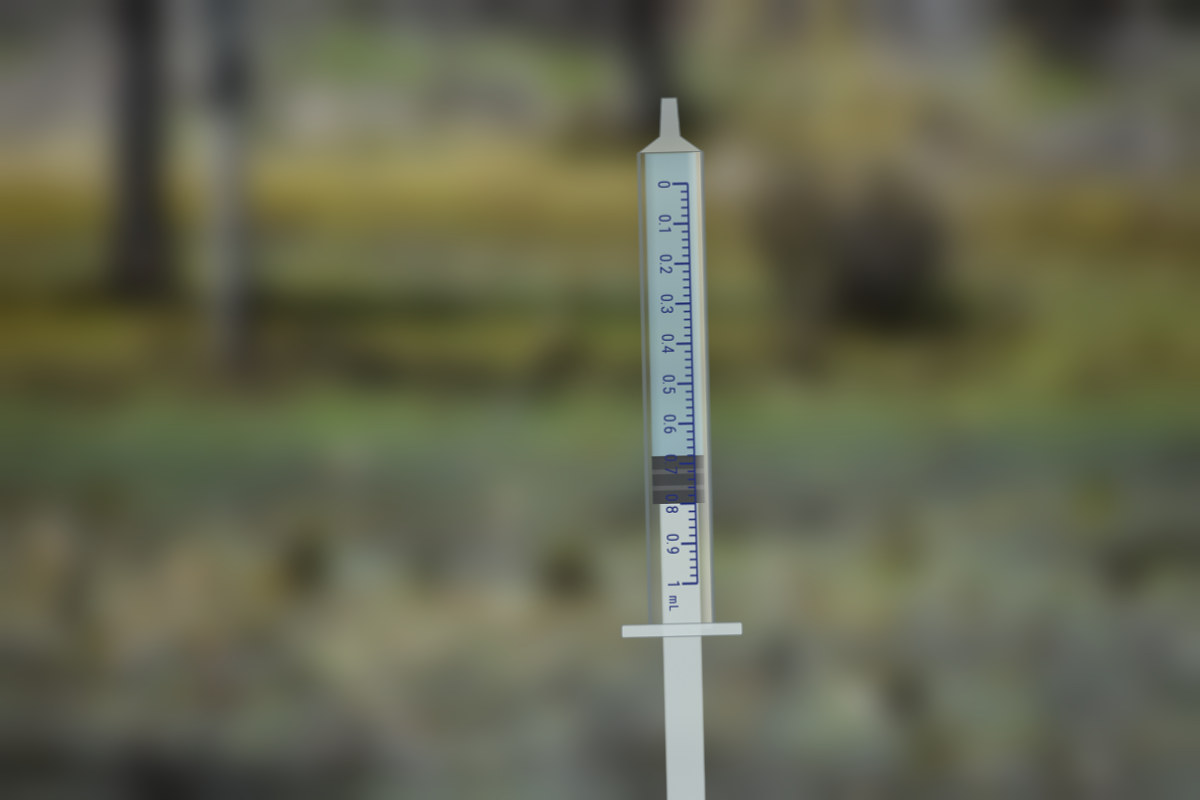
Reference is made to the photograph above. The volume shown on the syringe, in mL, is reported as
0.68 mL
